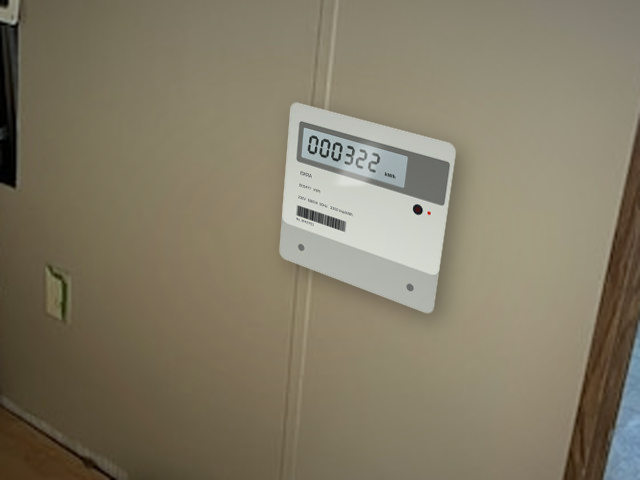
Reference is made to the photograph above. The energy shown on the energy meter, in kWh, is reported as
322 kWh
